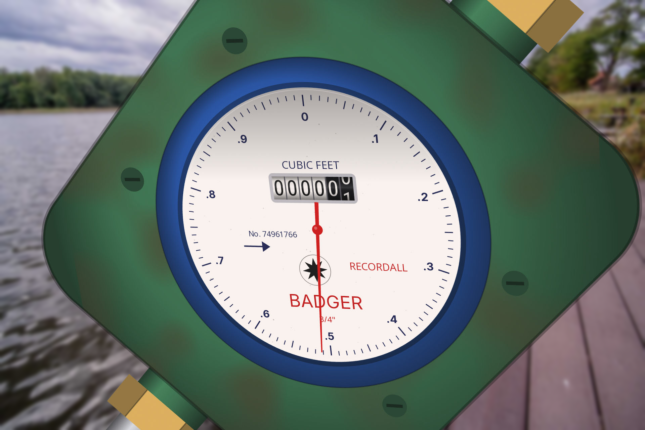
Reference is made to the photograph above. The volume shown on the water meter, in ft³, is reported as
0.51 ft³
